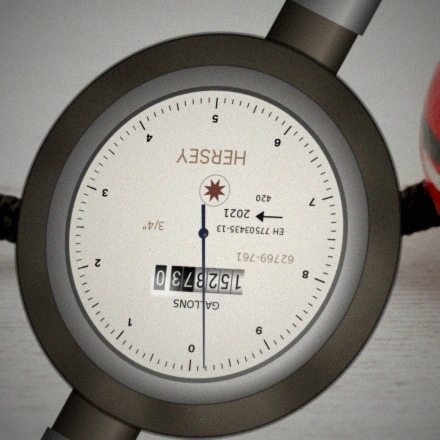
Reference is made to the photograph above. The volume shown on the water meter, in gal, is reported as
1523729.8 gal
